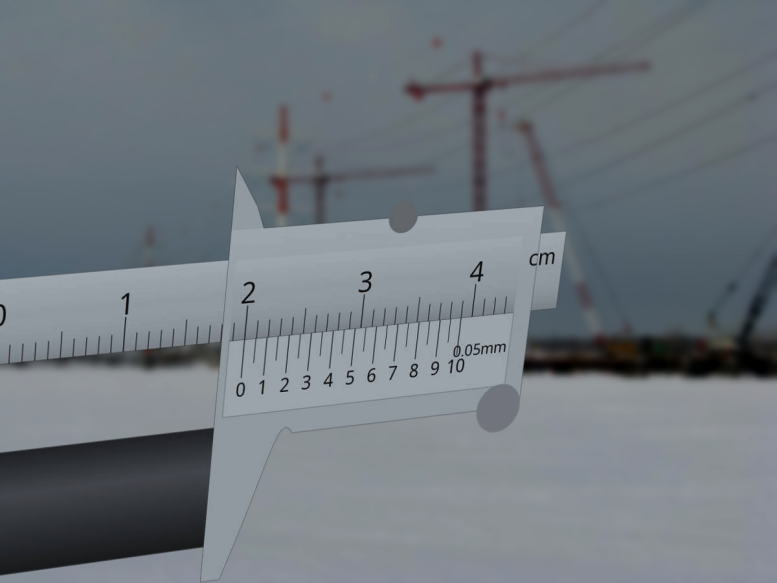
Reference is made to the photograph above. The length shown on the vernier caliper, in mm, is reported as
20.0 mm
